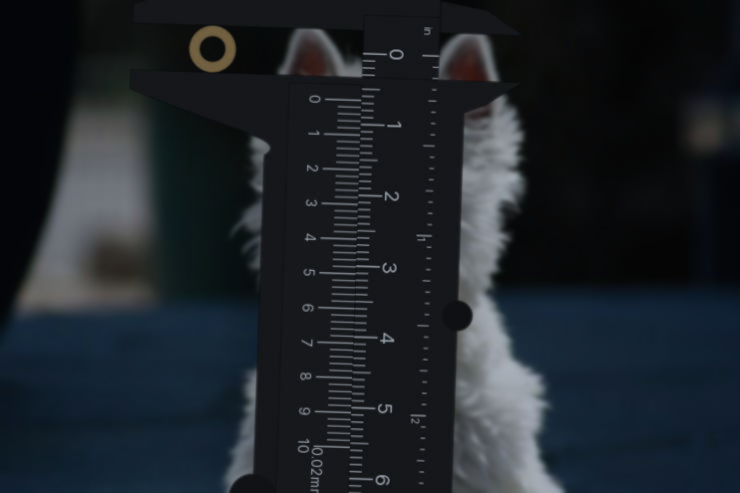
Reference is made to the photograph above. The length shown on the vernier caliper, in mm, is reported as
6.6 mm
